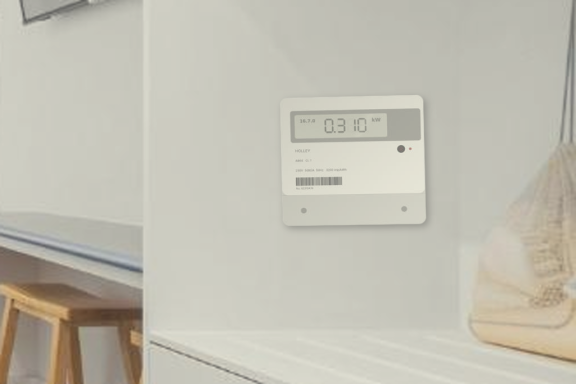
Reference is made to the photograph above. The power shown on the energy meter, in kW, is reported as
0.310 kW
